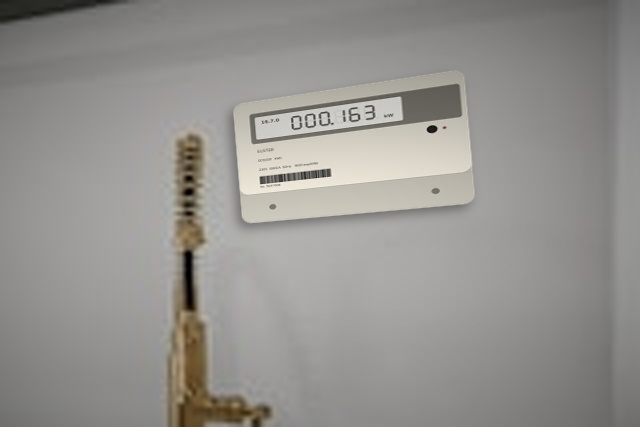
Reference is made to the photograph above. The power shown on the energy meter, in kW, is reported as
0.163 kW
